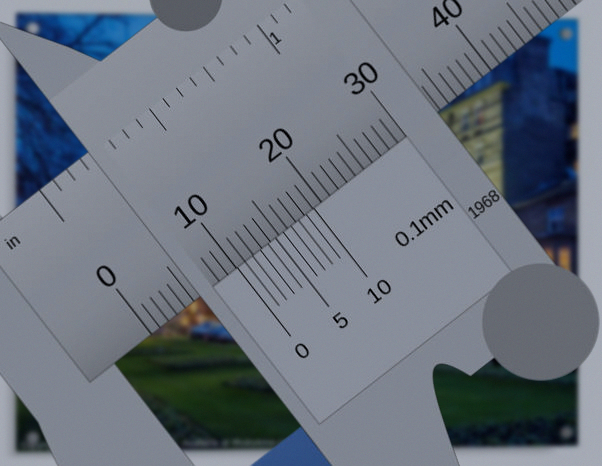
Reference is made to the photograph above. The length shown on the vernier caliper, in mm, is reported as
10.1 mm
